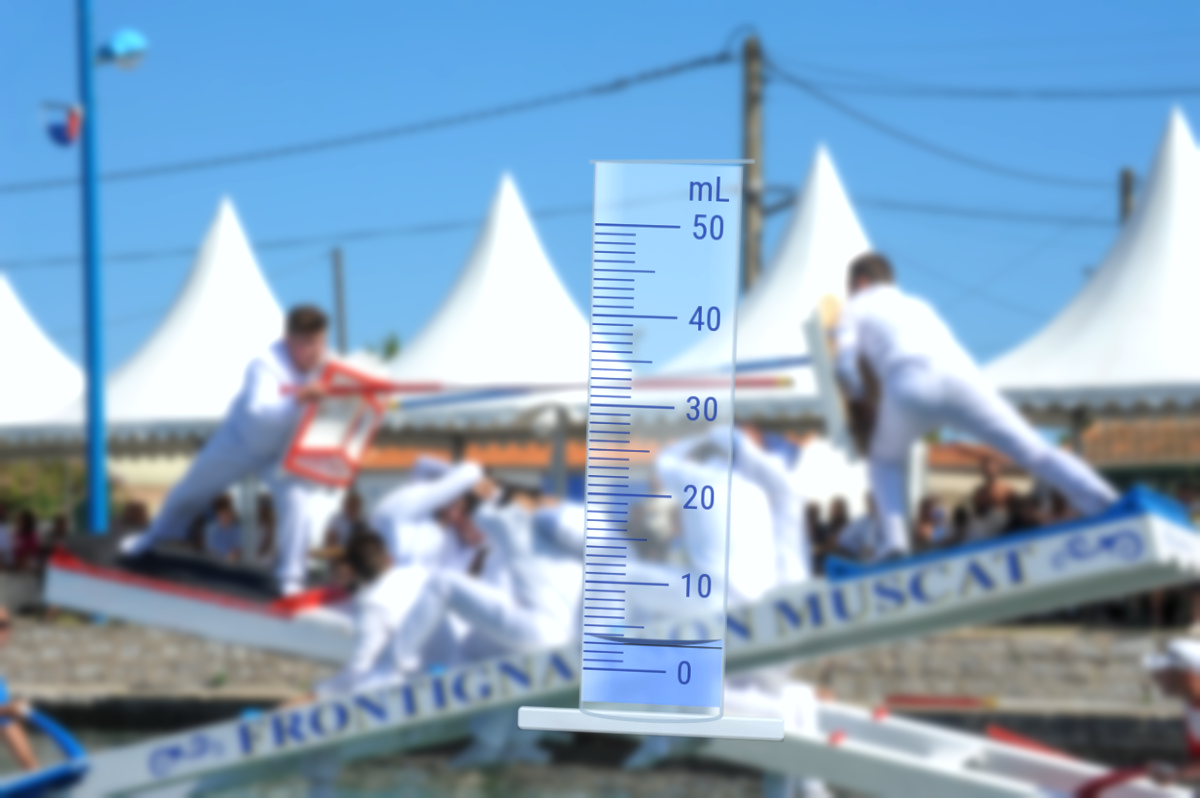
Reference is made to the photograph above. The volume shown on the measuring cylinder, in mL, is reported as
3 mL
